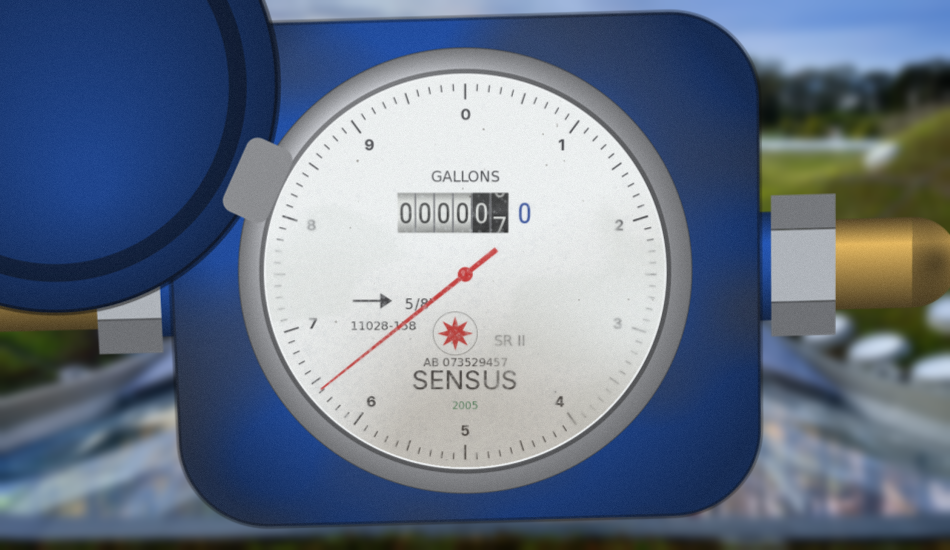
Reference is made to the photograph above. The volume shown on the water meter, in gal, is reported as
66.4 gal
